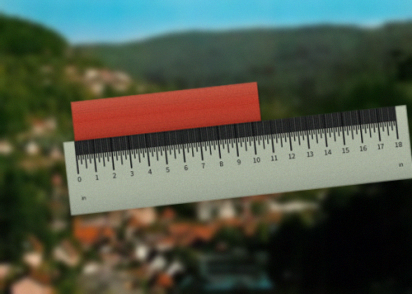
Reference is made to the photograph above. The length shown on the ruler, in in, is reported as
10.5 in
